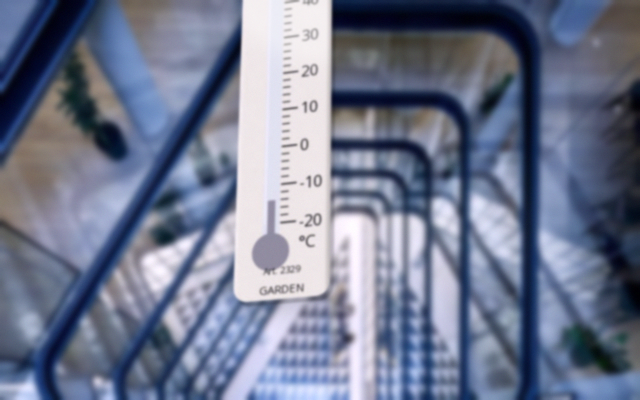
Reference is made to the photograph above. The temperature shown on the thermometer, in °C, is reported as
-14 °C
